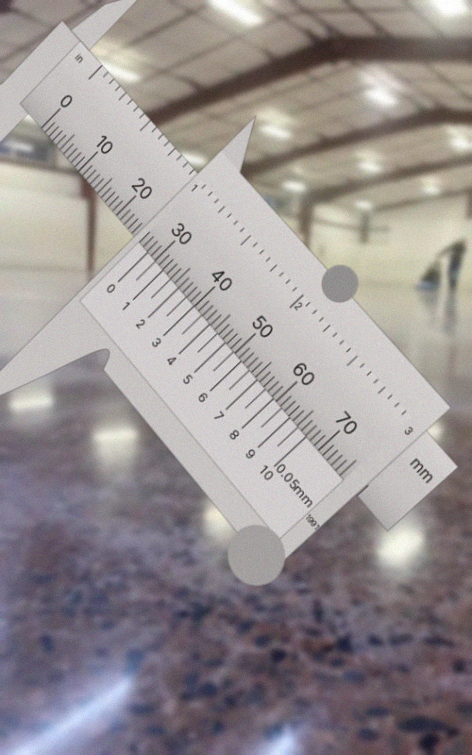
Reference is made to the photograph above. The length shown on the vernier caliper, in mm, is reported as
28.2 mm
